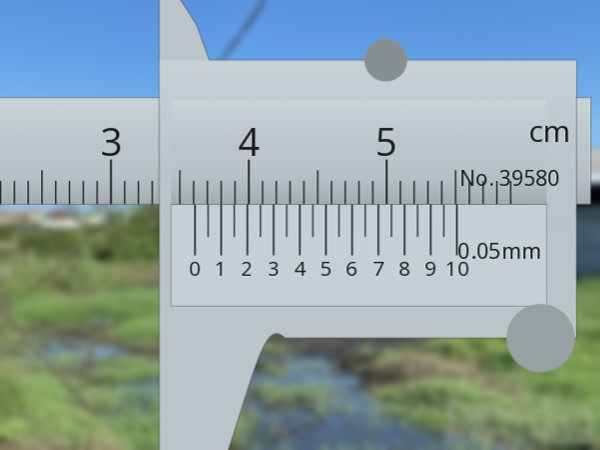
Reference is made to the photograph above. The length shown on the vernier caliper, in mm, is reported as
36.1 mm
